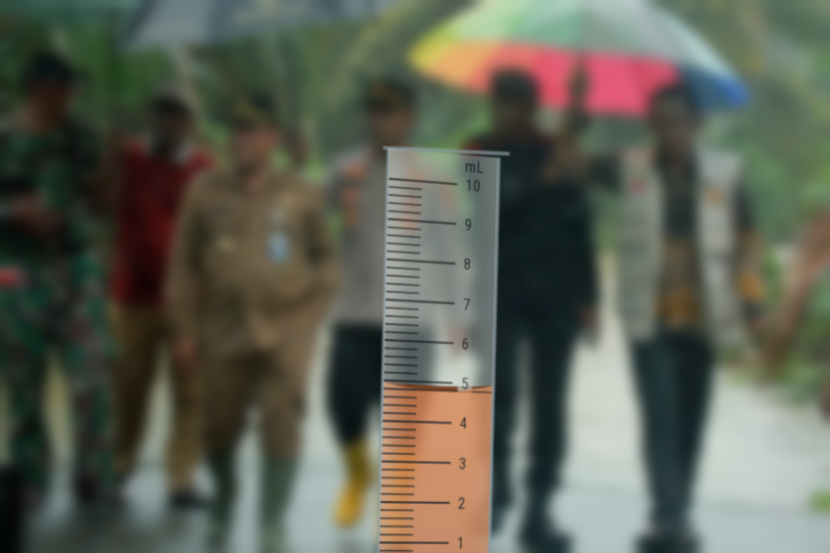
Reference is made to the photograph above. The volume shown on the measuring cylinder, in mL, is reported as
4.8 mL
